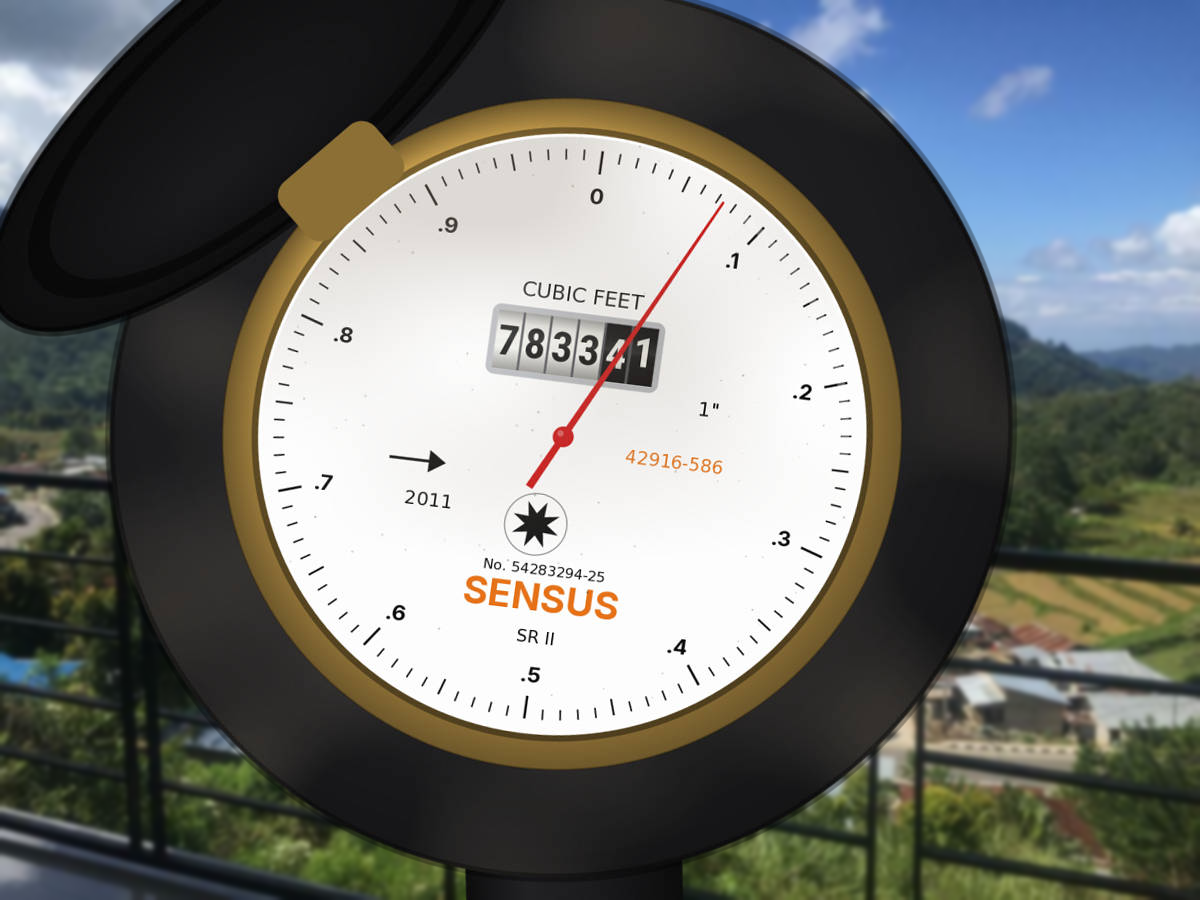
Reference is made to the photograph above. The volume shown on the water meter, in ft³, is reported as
783341.07 ft³
